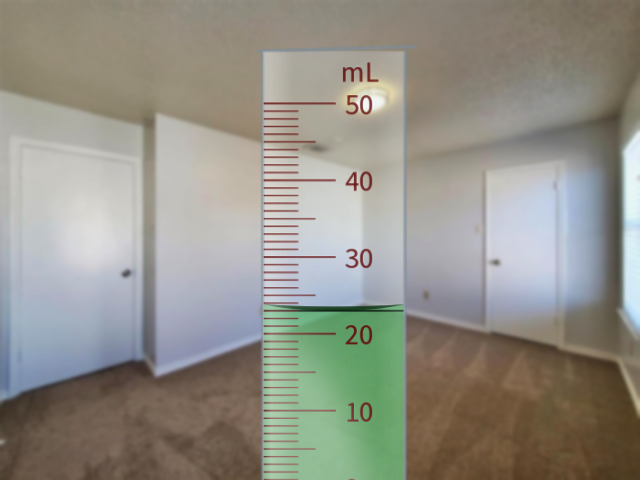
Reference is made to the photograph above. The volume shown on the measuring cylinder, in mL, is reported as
23 mL
